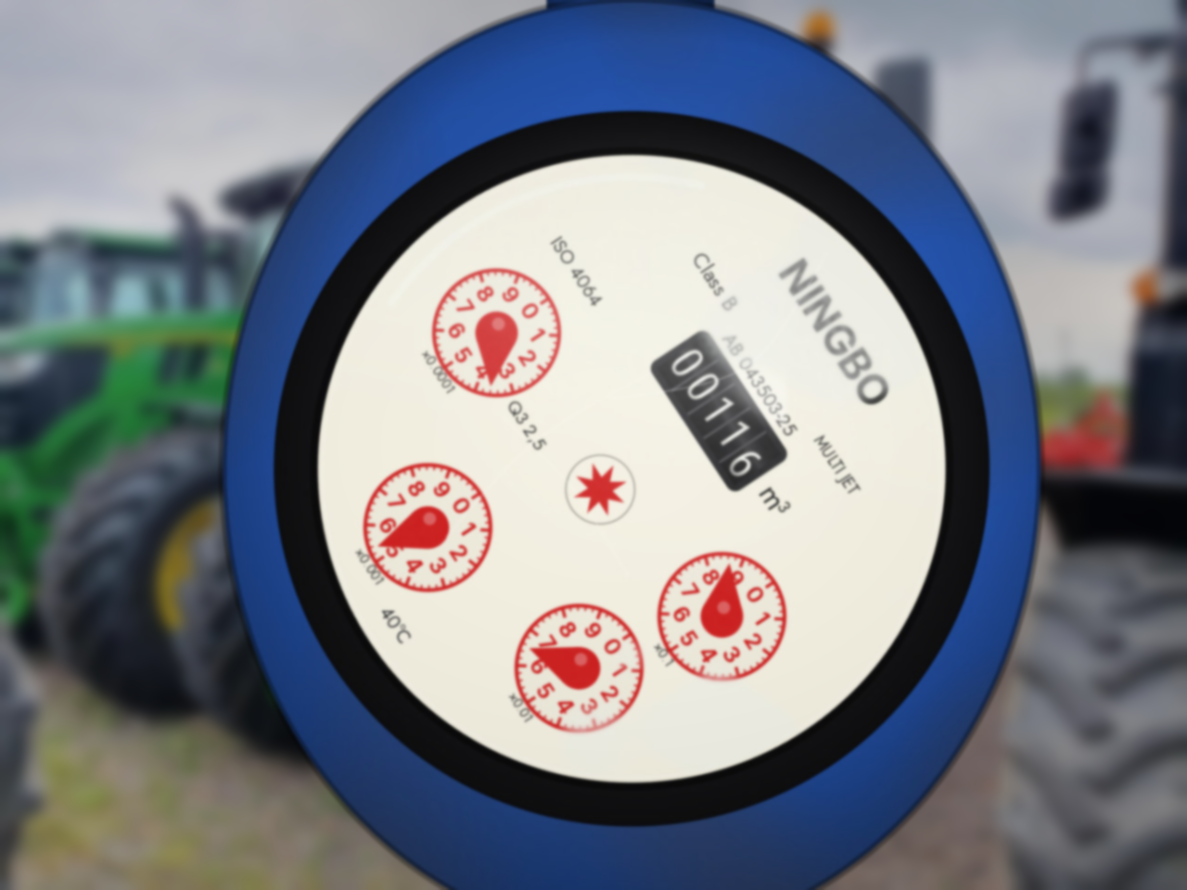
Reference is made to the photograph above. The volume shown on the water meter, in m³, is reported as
115.8653 m³
